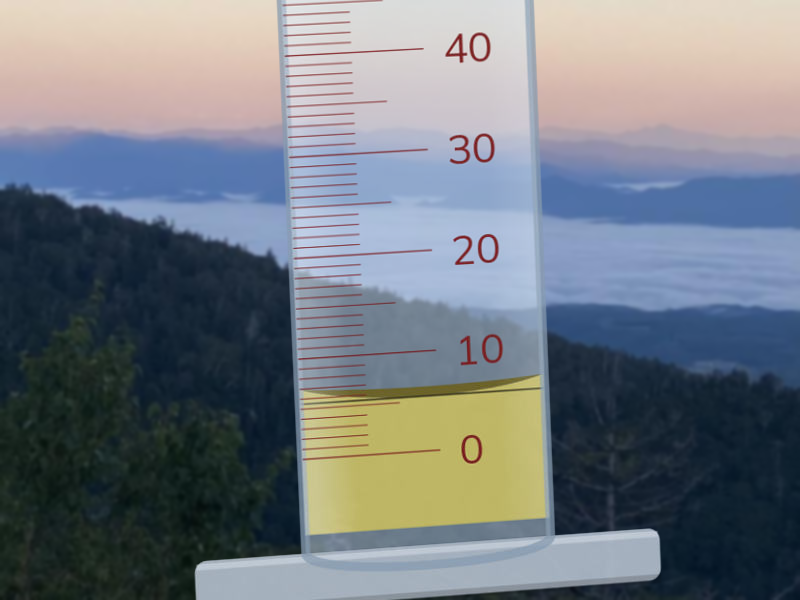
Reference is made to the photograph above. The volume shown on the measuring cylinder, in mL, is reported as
5.5 mL
